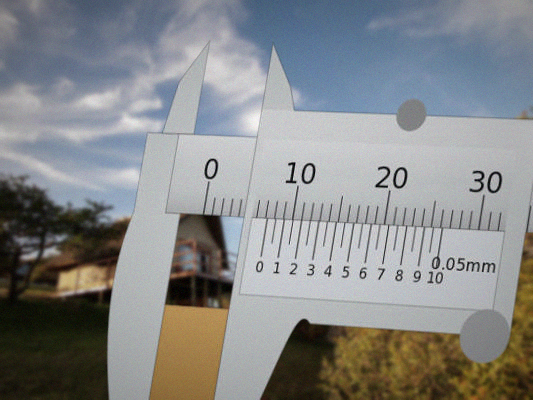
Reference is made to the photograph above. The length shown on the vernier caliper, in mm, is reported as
7.2 mm
